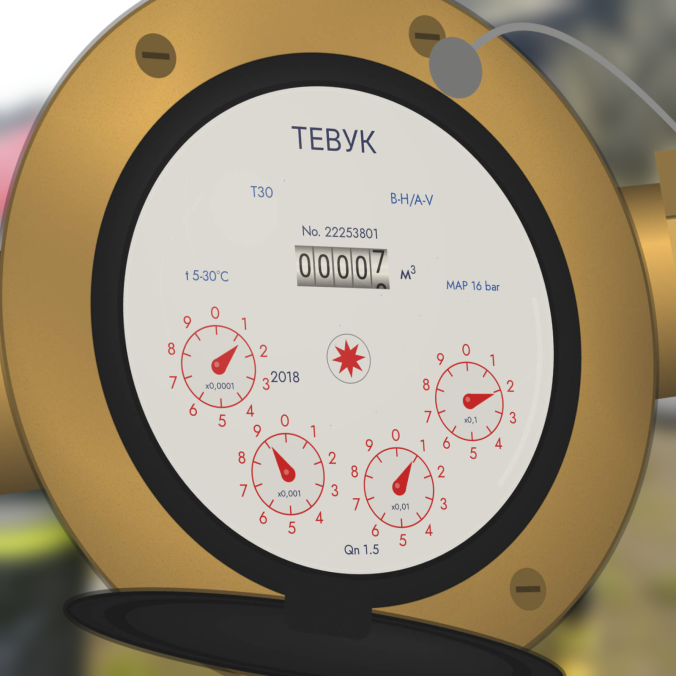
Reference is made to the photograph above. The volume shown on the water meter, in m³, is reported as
7.2091 m³
